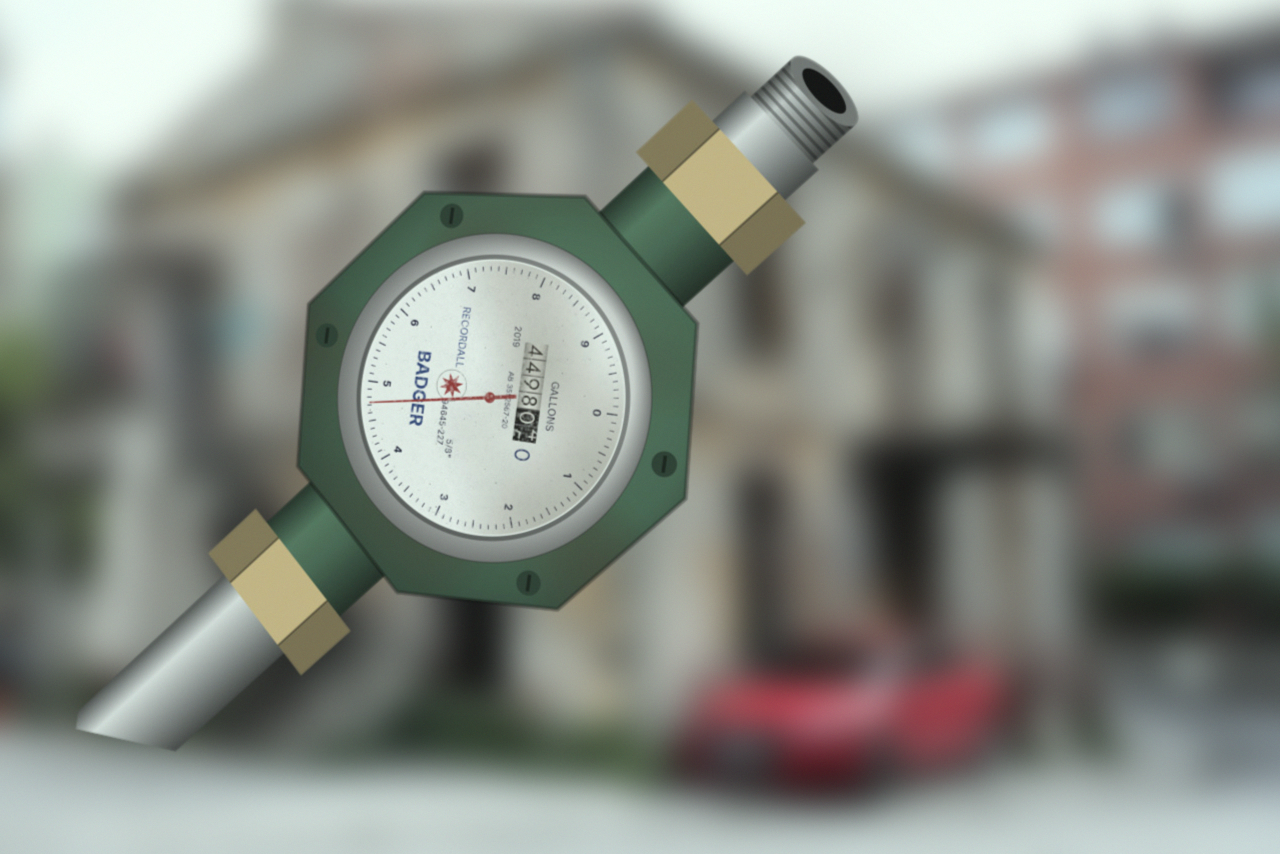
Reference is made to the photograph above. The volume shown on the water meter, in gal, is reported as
4498044.7 gal
